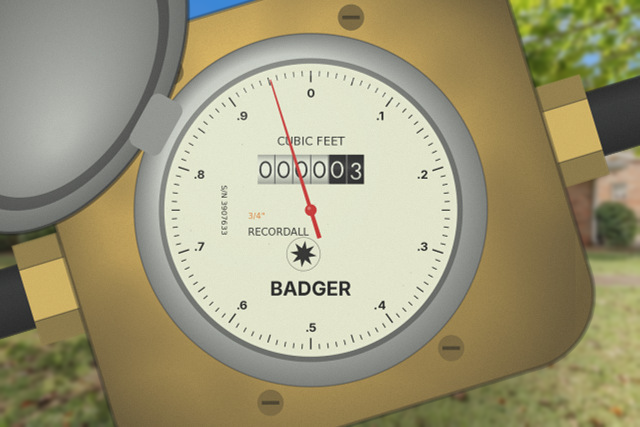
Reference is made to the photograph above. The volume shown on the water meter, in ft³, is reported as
2.95 ft³
